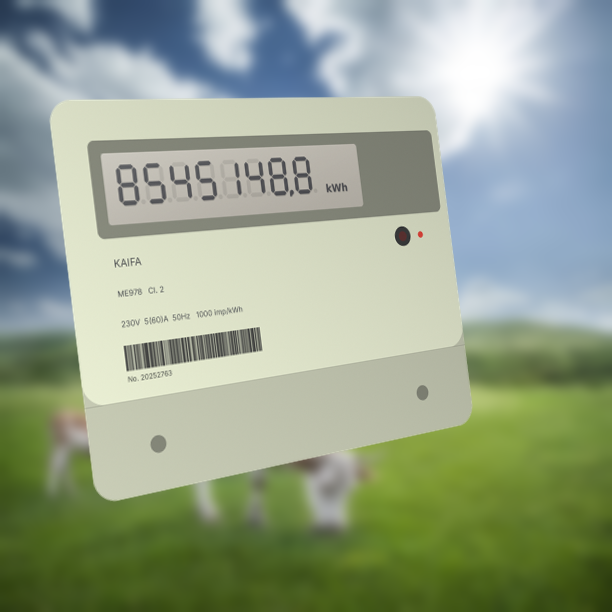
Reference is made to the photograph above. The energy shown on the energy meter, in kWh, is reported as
8545148.8 kWh
